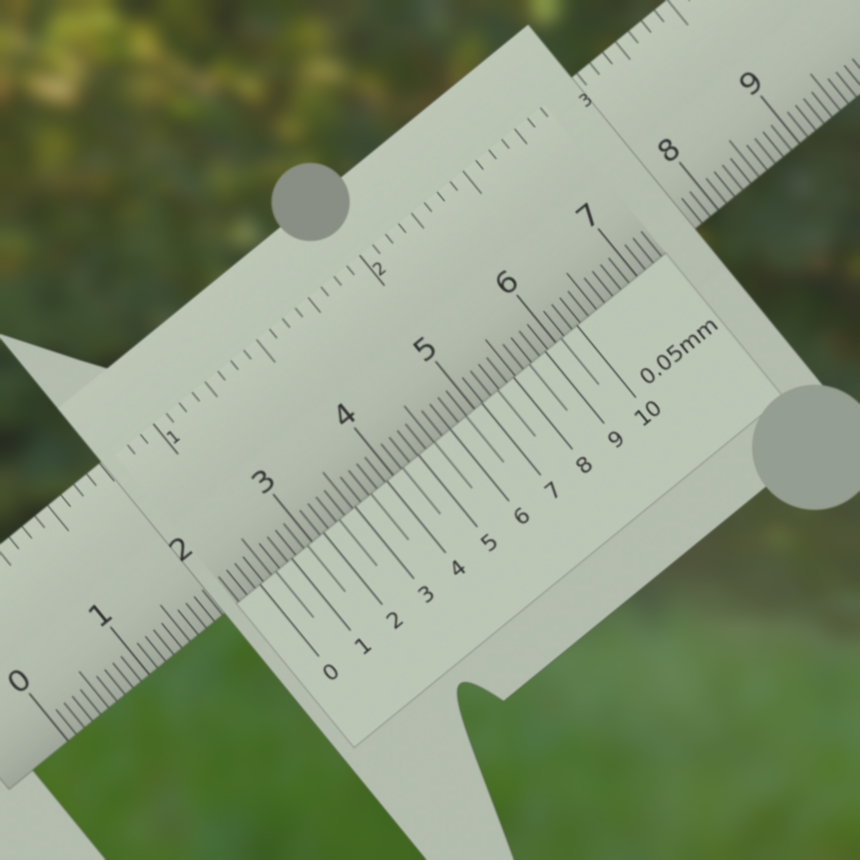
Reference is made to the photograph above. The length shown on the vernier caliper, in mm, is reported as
23.6 mm
